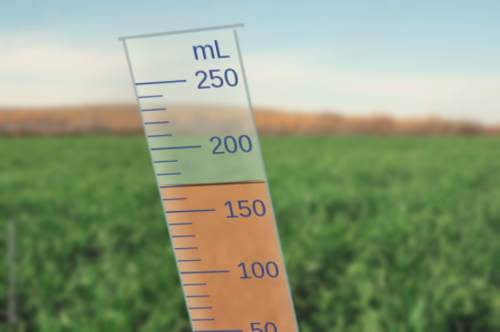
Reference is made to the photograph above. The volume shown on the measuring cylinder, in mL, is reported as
170 mL
